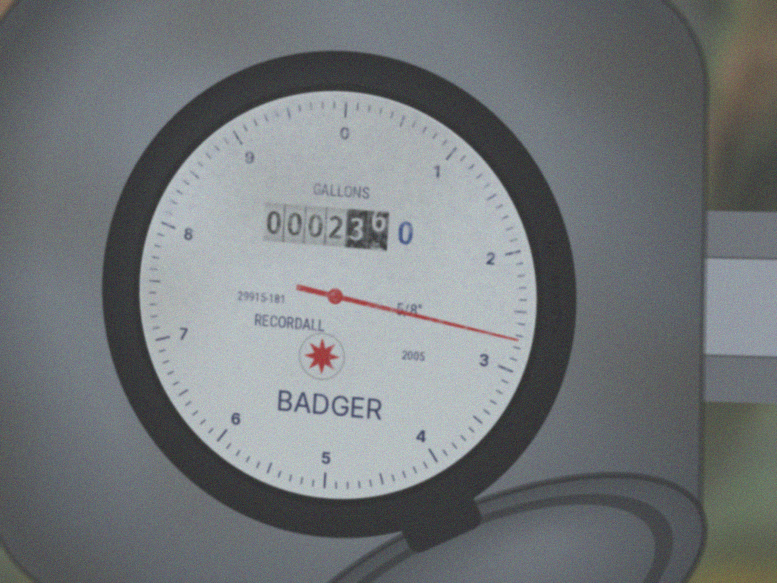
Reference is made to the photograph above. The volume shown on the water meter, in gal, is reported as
2362.7 gal
